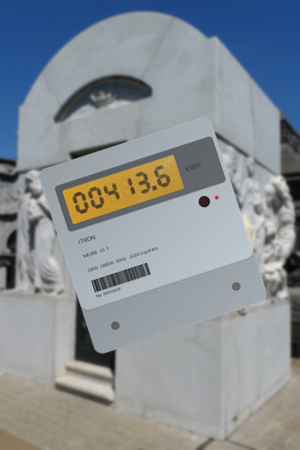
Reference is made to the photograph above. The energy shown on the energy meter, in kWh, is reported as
413.6 kWh
